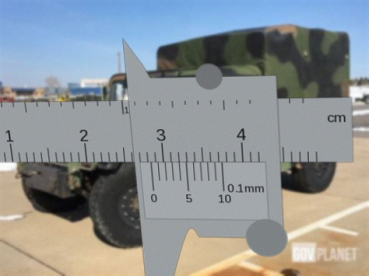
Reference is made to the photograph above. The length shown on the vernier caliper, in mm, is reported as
28.4 mm
